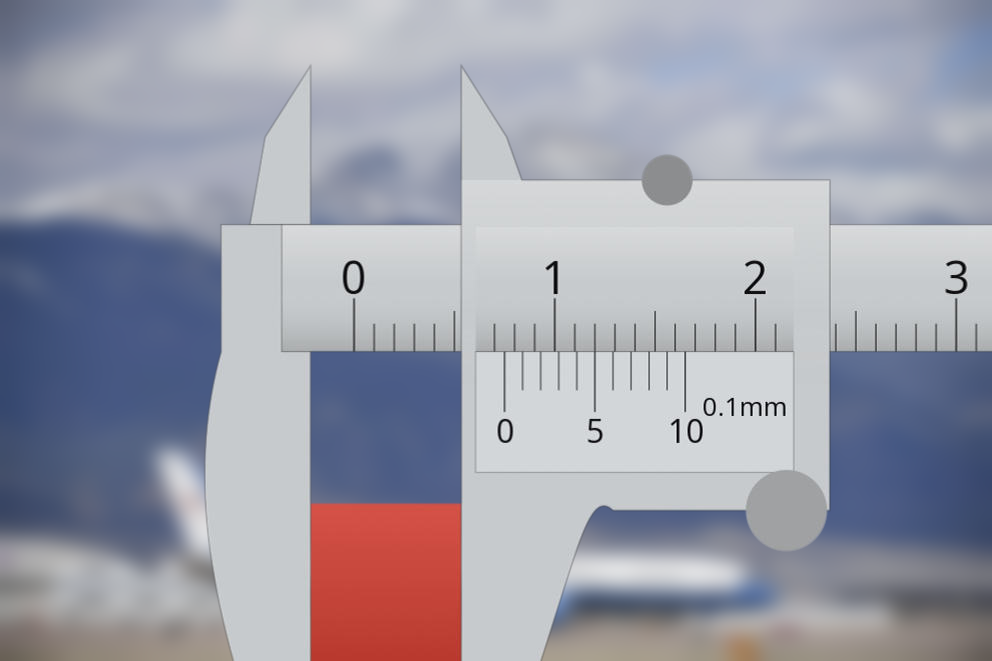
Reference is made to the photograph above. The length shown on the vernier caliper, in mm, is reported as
7.5 mm
